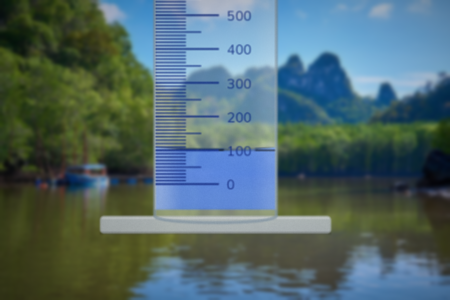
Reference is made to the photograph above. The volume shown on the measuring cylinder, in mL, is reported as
100 mL
